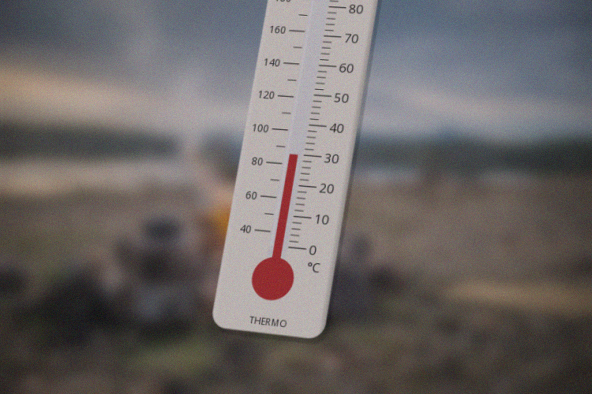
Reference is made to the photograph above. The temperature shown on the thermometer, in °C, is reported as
30 °C
